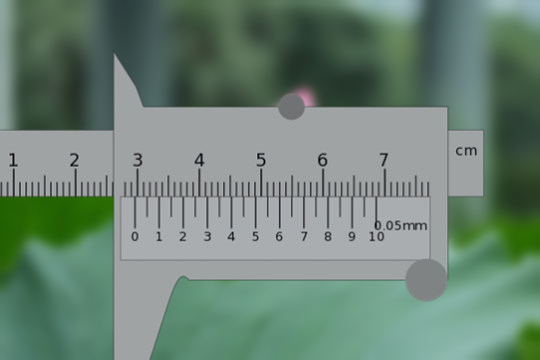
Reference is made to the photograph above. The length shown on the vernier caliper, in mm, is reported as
29.6 mm
